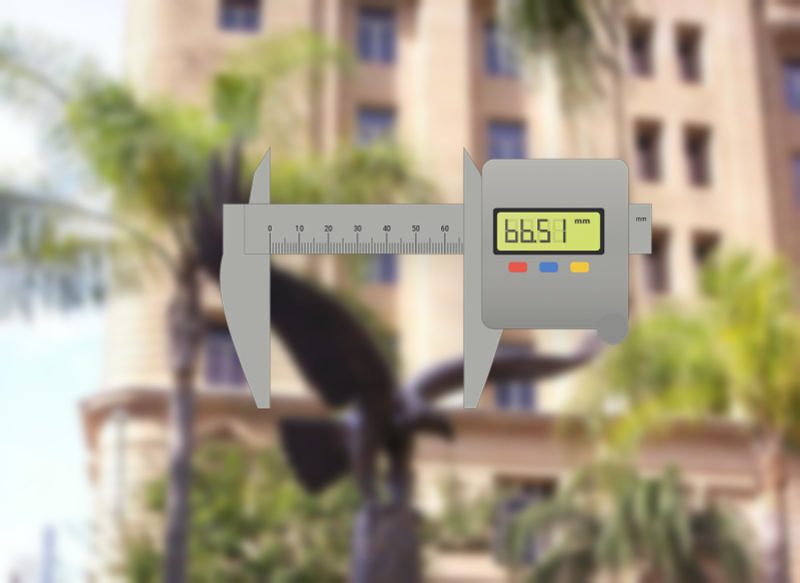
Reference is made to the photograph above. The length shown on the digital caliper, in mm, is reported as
66.51 mm
